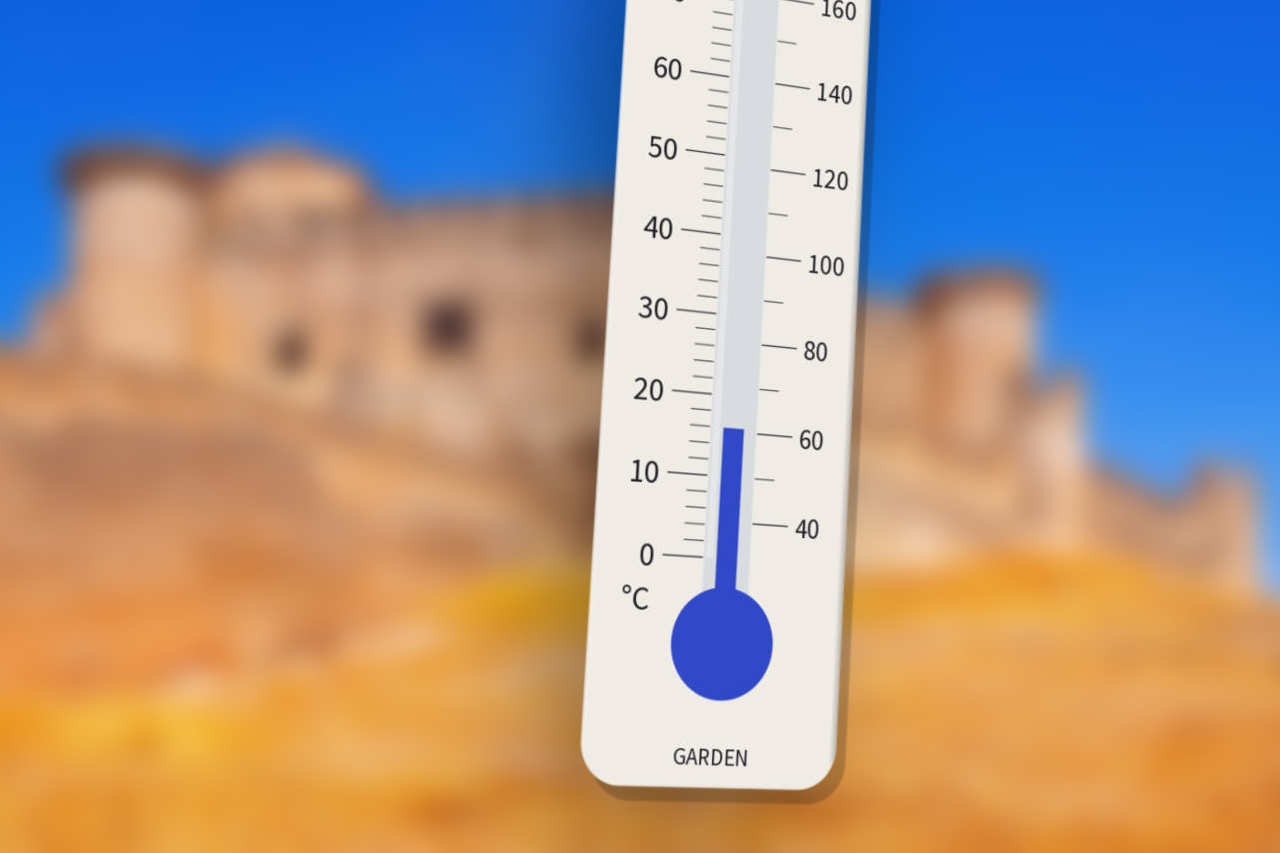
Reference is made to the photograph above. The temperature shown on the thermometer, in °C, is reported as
16 °C
